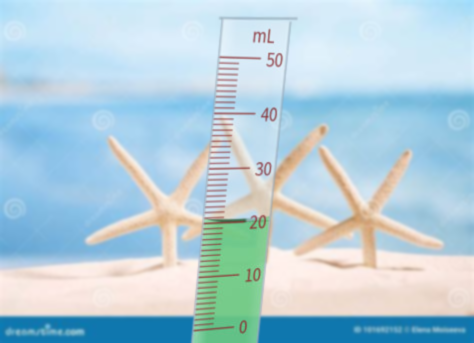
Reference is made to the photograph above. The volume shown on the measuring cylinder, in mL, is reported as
20 mL
